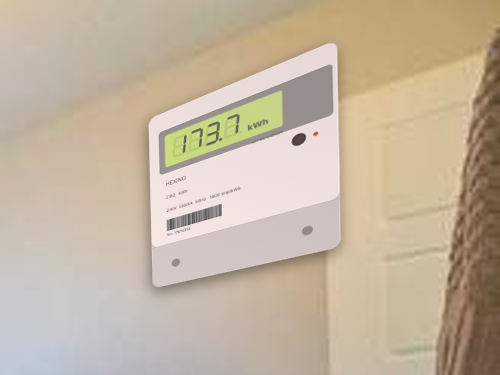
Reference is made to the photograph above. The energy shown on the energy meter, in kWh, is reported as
173.7 kWh
